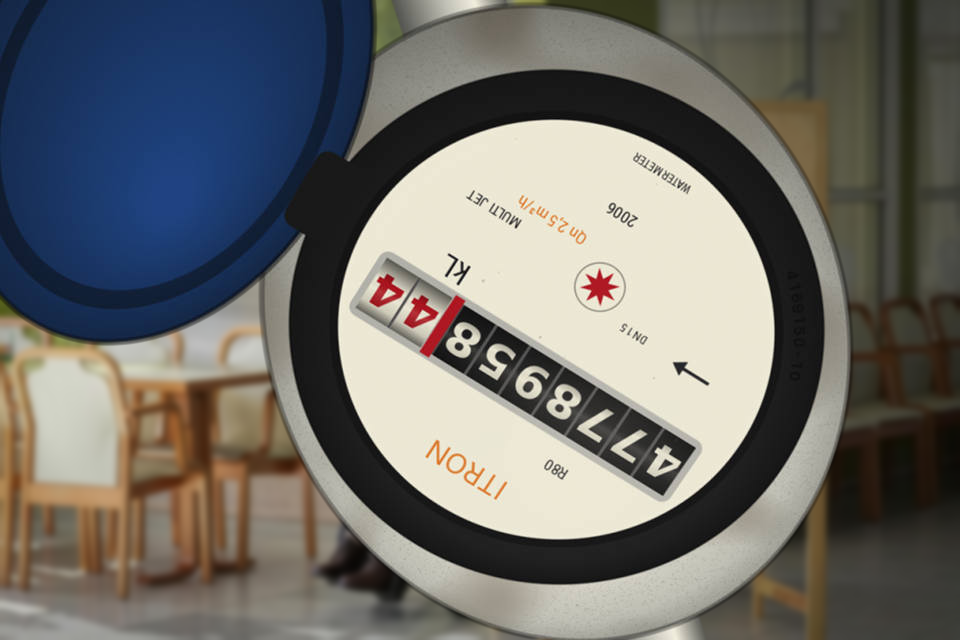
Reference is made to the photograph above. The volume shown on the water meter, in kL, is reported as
4778958.44 kL
